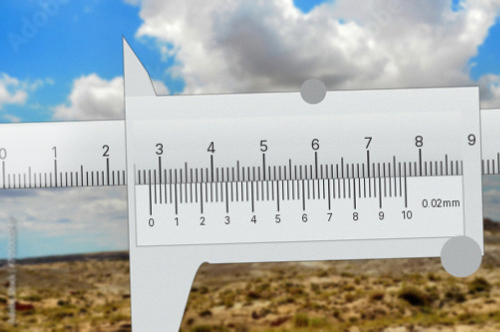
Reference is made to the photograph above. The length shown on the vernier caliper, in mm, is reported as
28.0 mm
